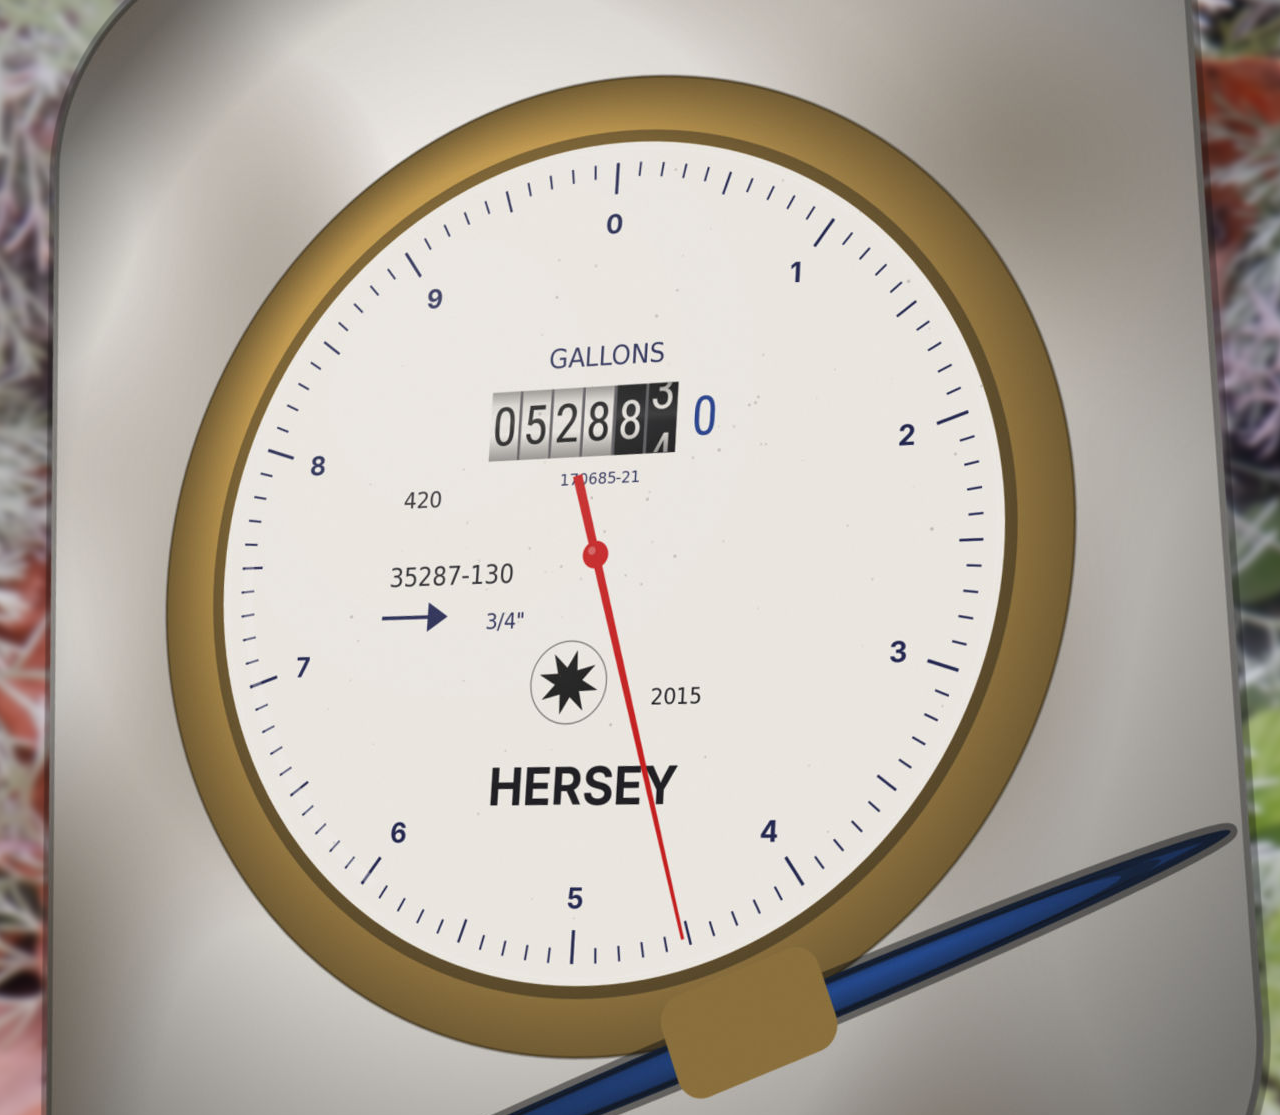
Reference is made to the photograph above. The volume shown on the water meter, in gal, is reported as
528834.5 gal
